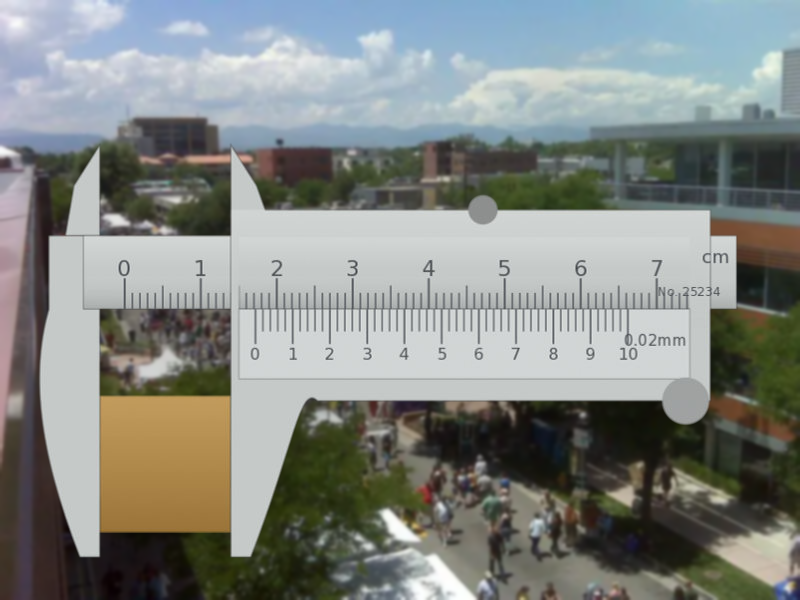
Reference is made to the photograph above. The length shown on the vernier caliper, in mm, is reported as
17.2 mm
